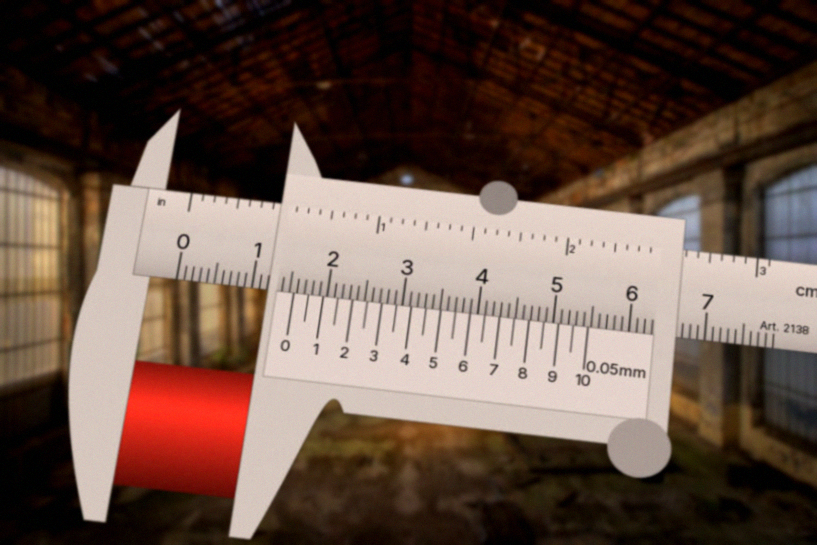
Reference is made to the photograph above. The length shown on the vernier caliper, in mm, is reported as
15.6 mm
